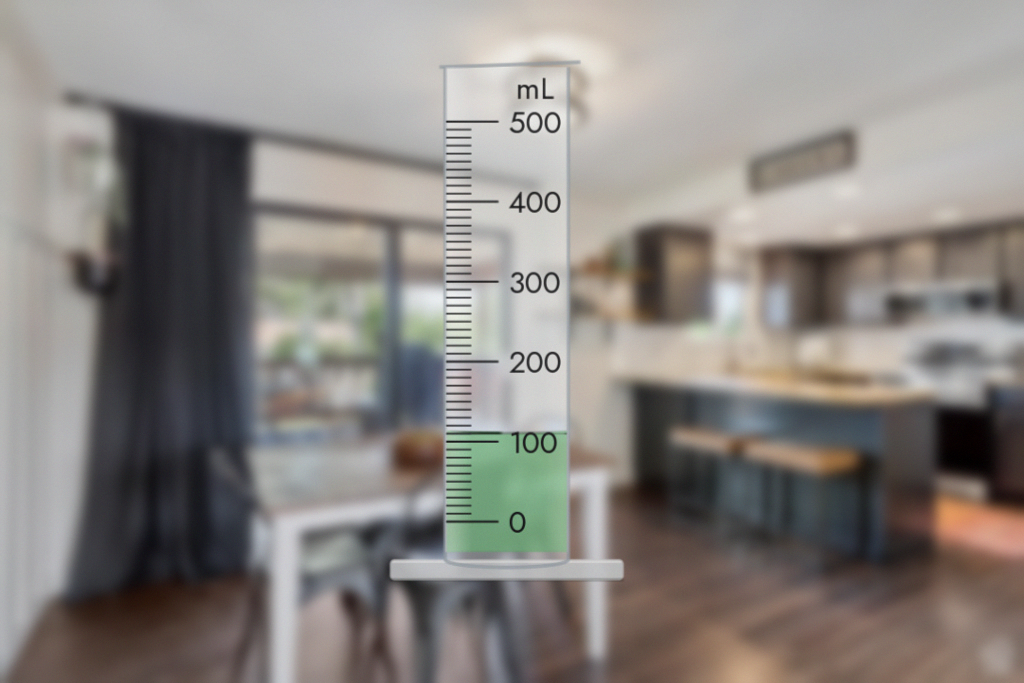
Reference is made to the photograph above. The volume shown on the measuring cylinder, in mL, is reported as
110 mL
